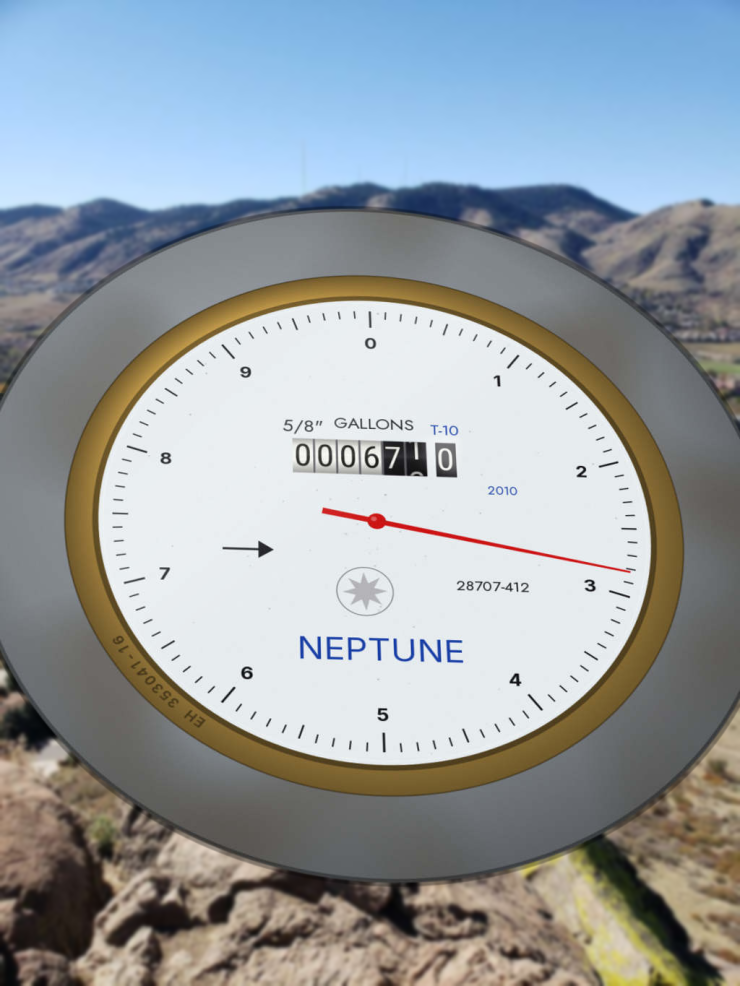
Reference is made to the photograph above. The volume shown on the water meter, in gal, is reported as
6712.8 gal
